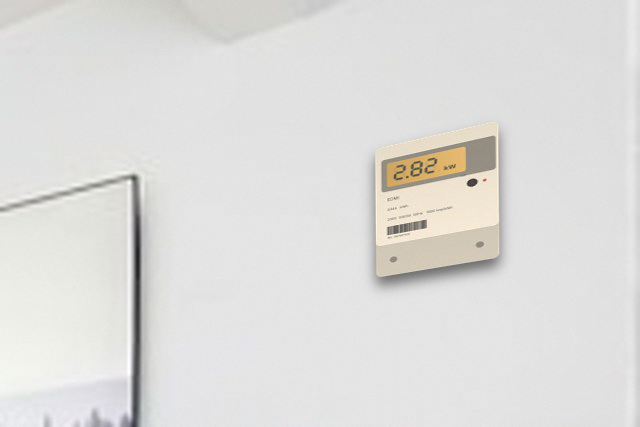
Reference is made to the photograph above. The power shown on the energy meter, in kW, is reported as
2.82 kW
